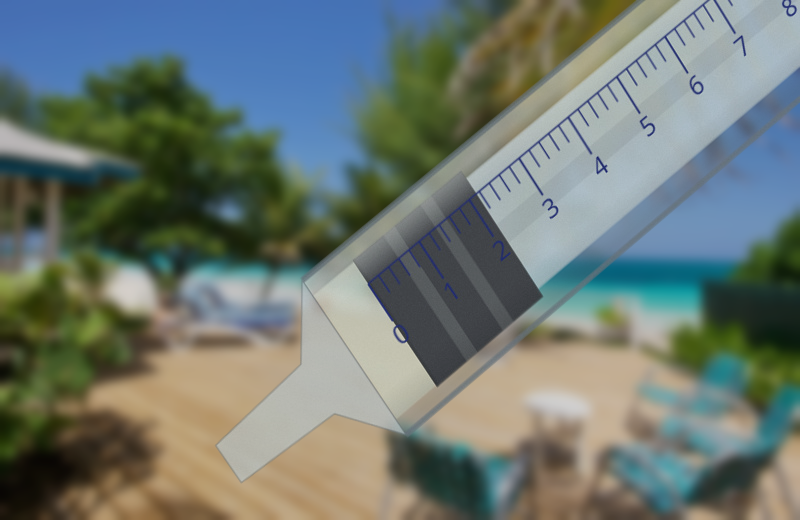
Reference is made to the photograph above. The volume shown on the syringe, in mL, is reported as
0 mL
